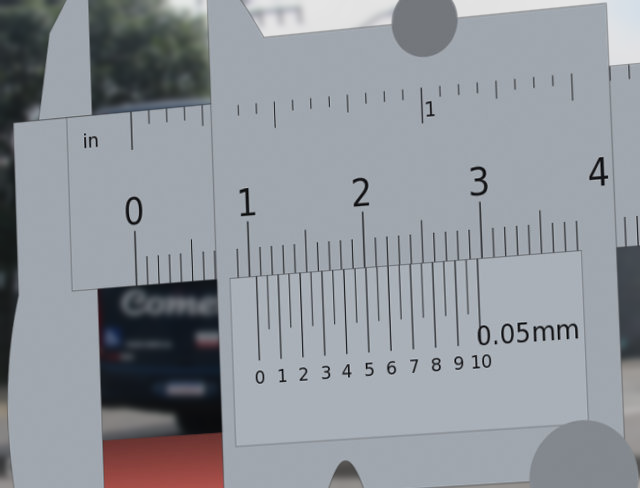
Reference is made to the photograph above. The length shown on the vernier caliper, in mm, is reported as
10.6 mm
